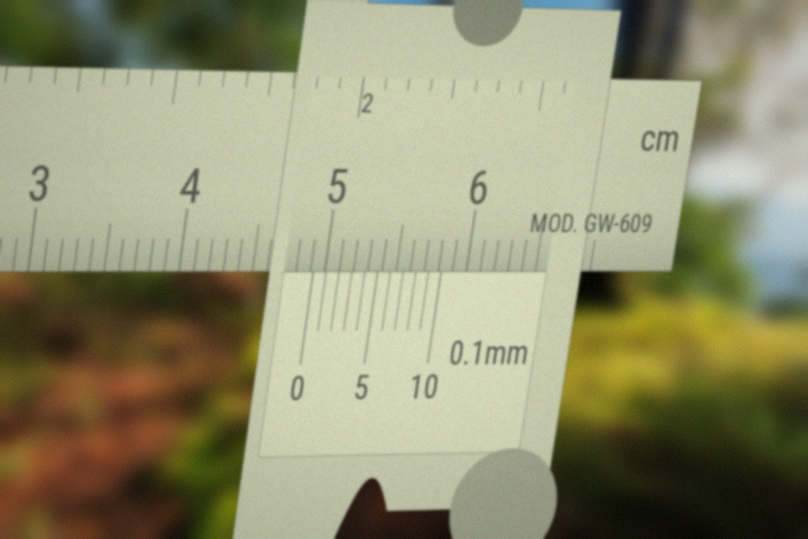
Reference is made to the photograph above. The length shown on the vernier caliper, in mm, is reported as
49.2 mm
